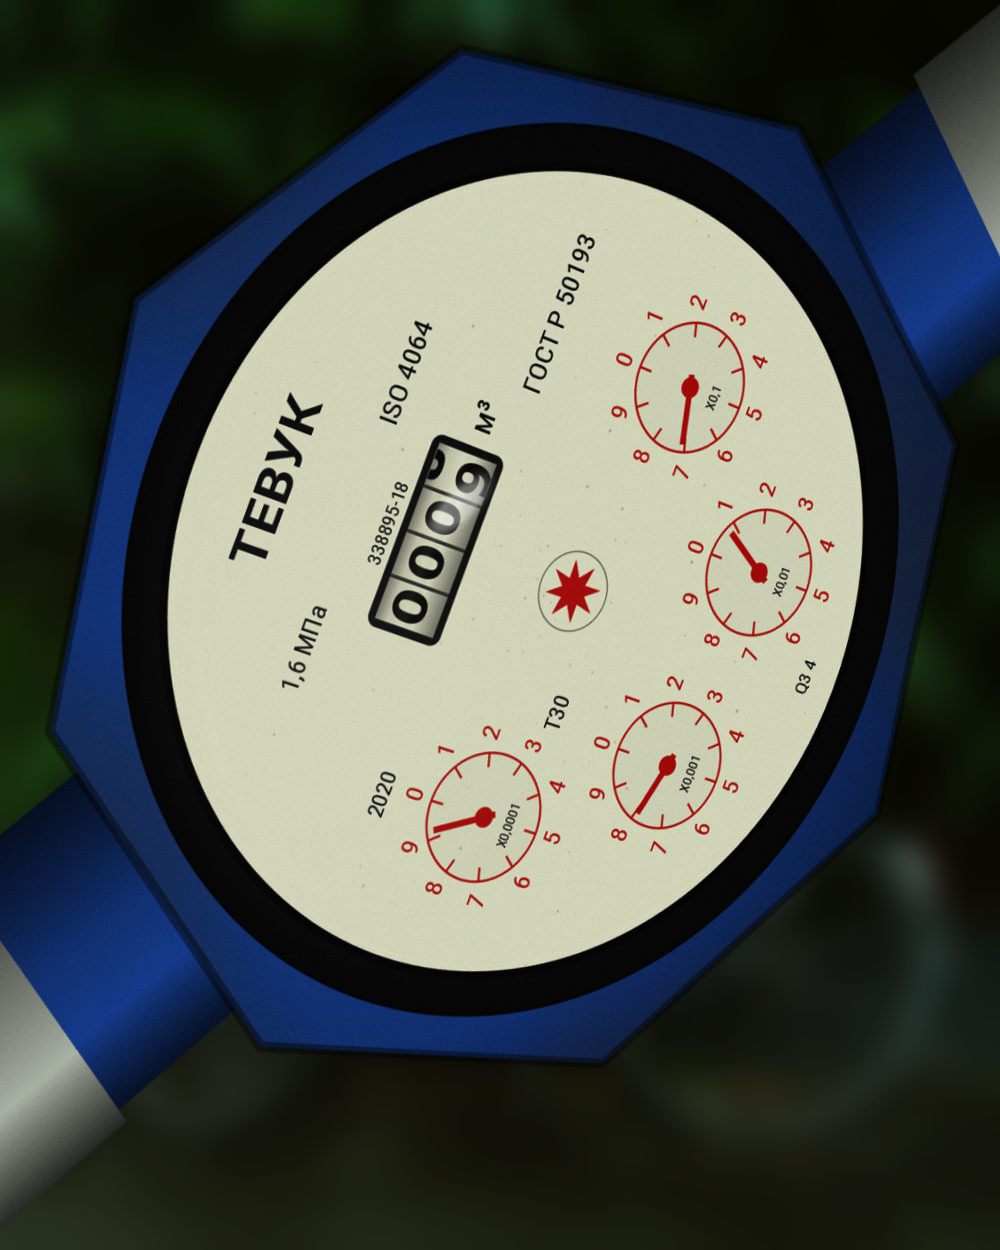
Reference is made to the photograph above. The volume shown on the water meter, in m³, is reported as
8.7079 m³
